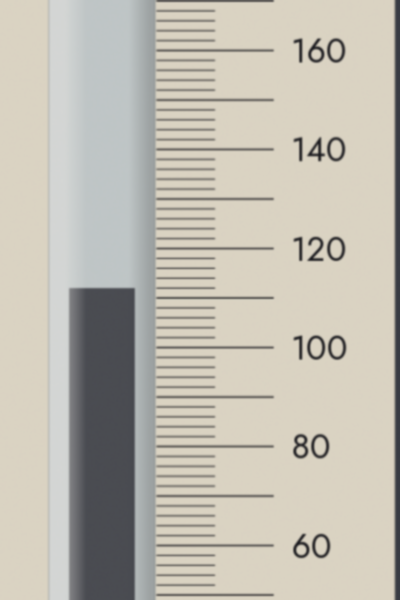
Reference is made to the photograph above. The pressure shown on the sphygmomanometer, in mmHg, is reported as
112 mmHg
